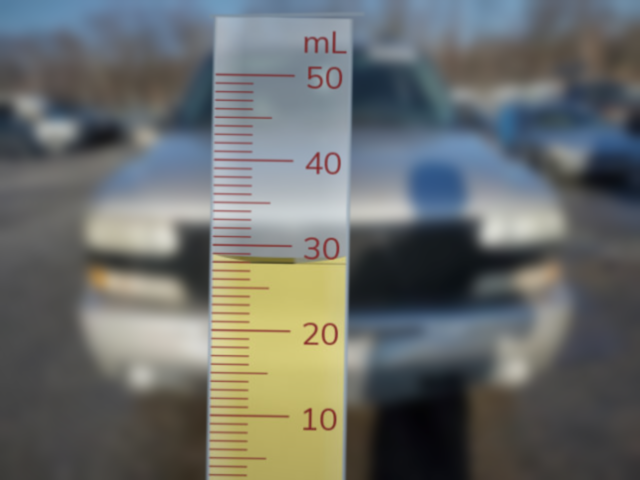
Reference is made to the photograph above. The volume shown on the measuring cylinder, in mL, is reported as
28 mL
